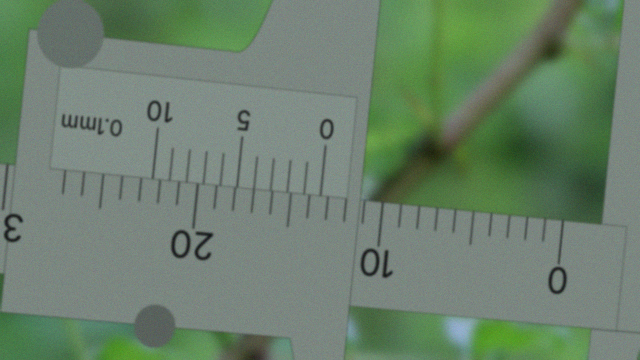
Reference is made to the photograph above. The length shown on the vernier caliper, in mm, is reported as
13.4 mm
